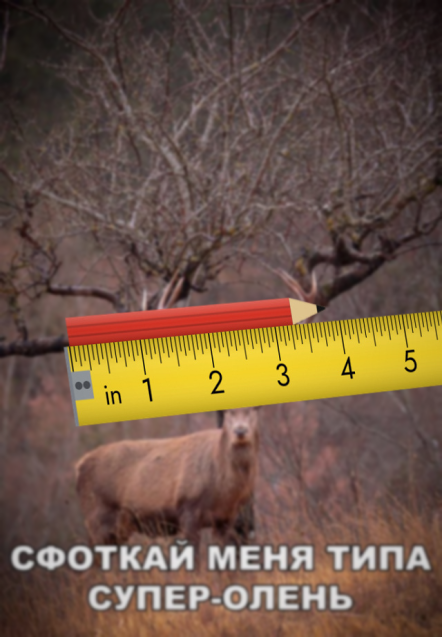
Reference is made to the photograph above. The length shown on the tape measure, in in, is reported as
3.8125 in
